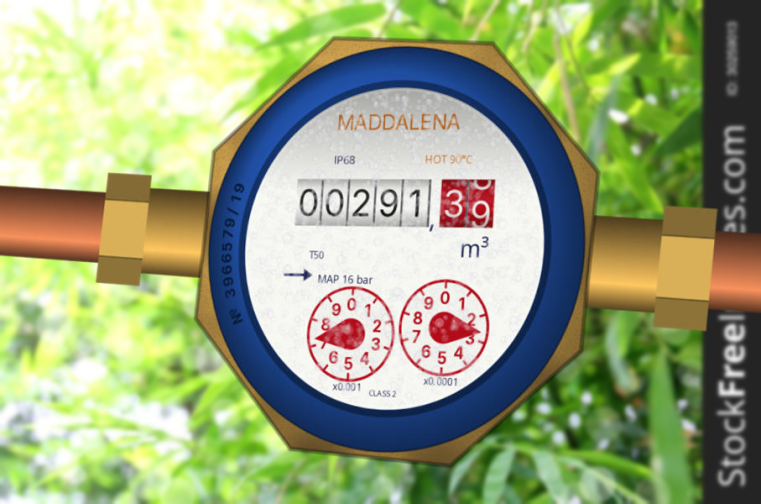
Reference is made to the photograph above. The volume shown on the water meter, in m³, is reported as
291.3872 m³
